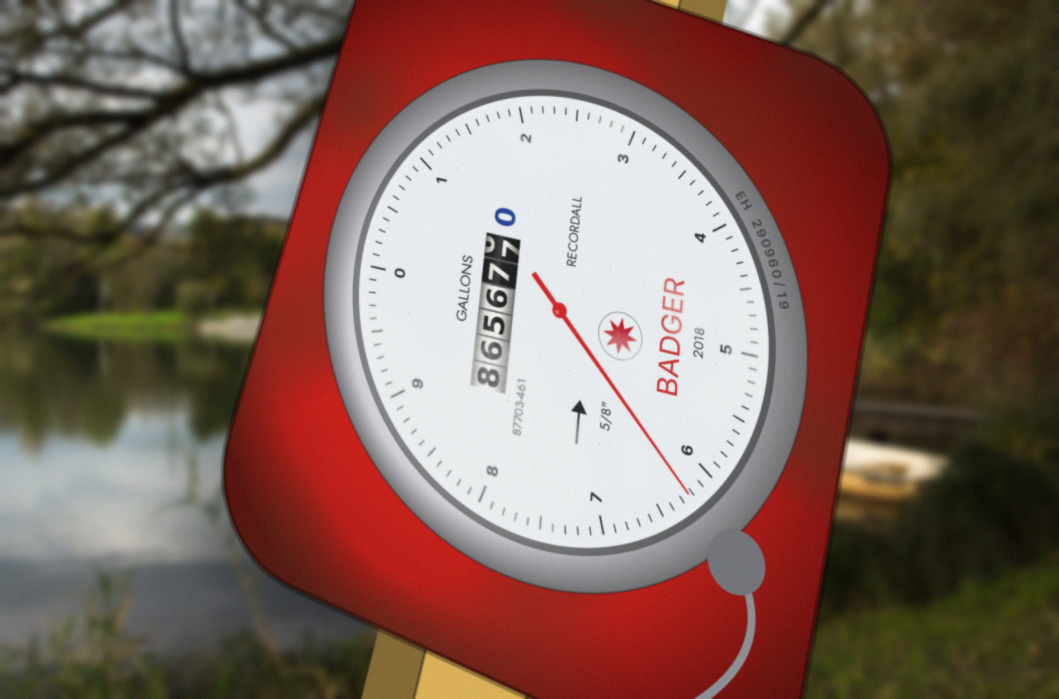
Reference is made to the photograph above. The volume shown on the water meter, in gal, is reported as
8656766.2 gal
